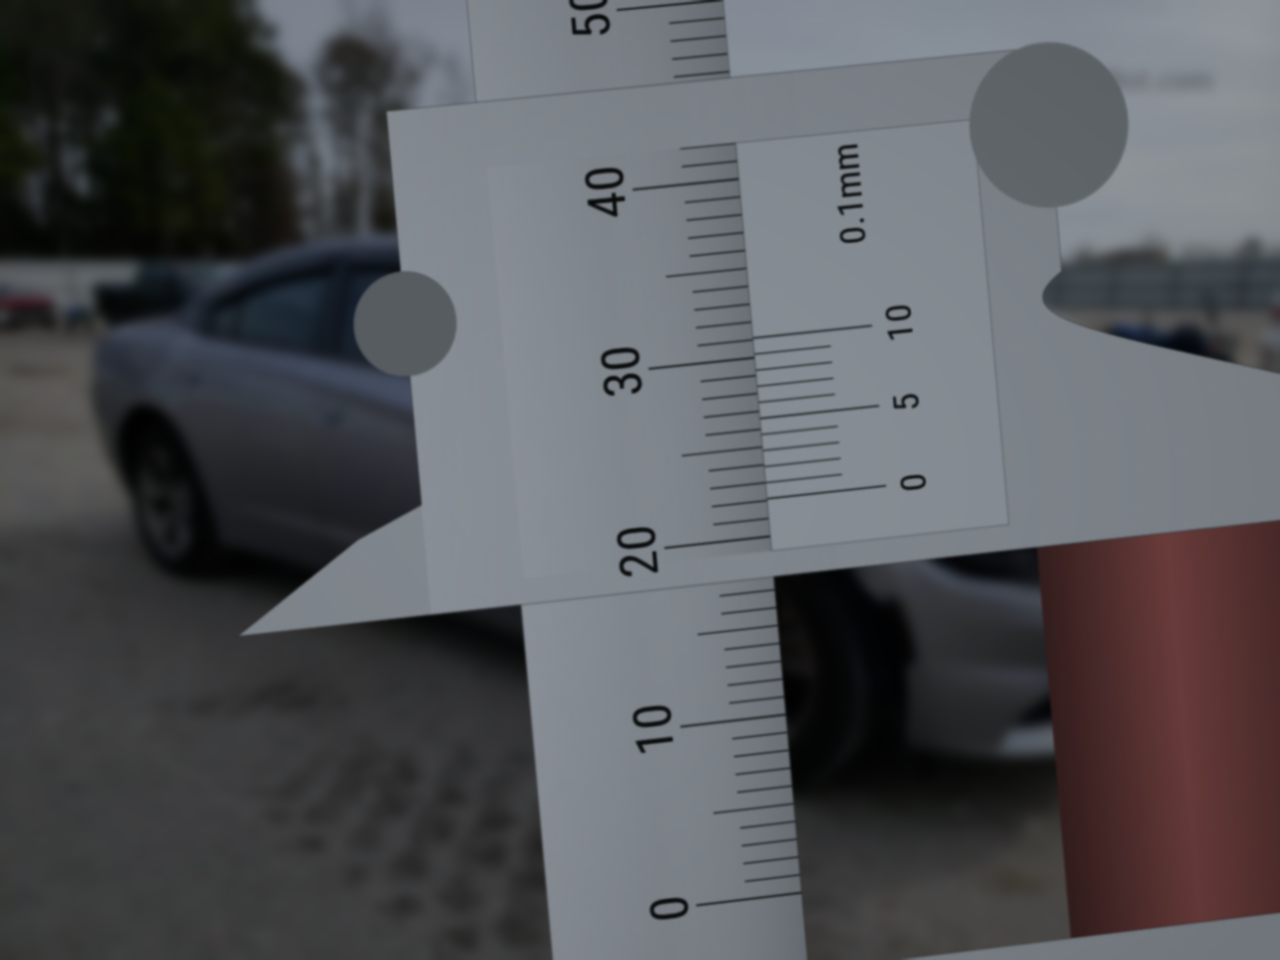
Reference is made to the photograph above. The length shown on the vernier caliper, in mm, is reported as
22.1 mm
